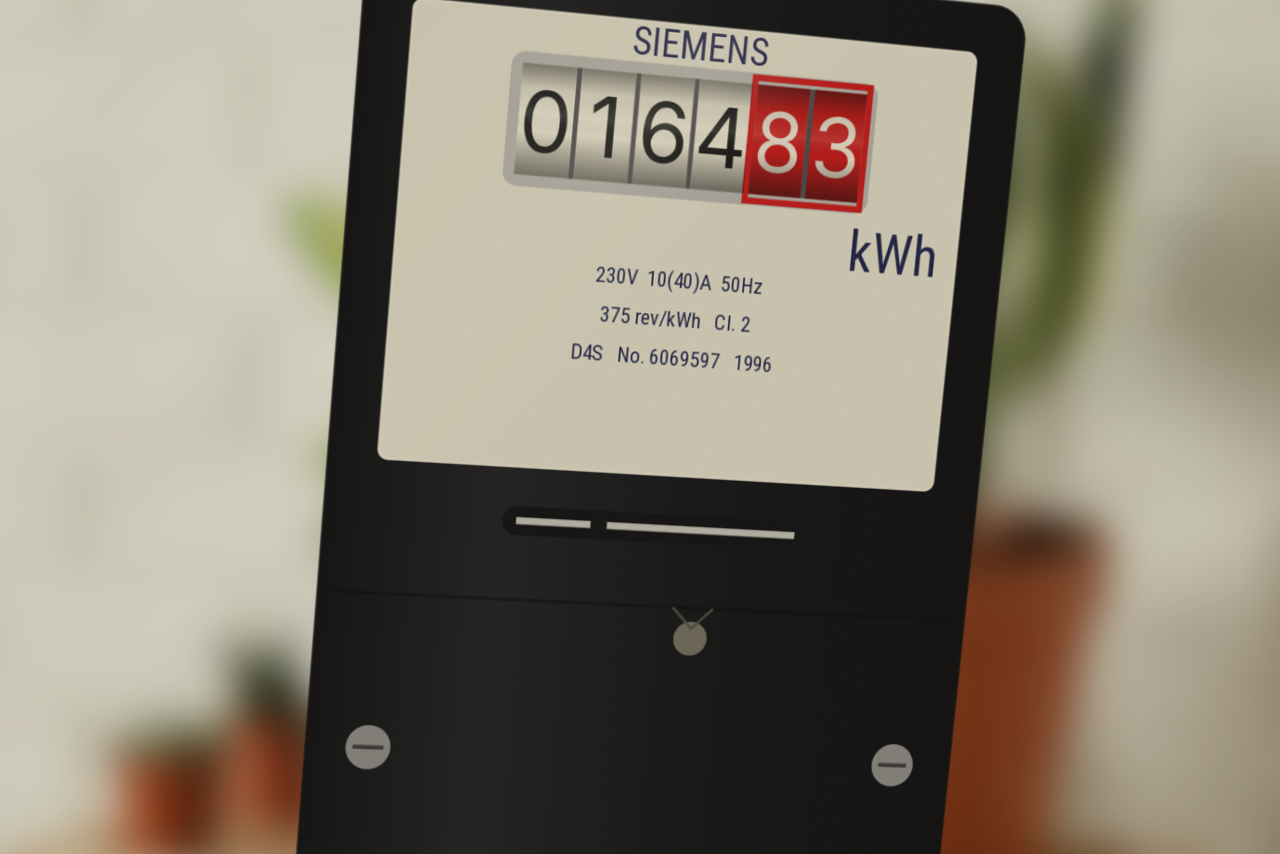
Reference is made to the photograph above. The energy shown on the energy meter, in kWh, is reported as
164.83 kWh
